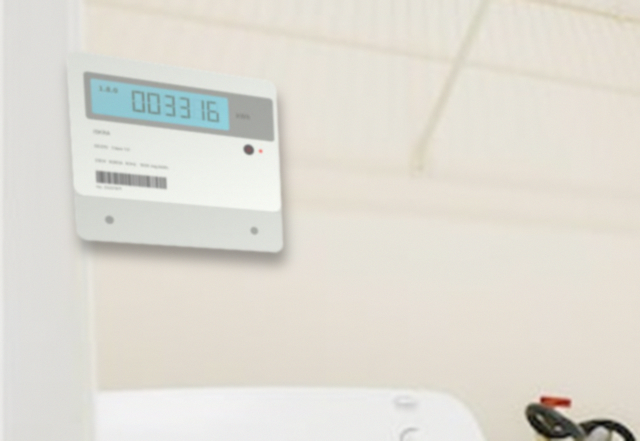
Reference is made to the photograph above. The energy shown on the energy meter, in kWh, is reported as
3316 kWh
